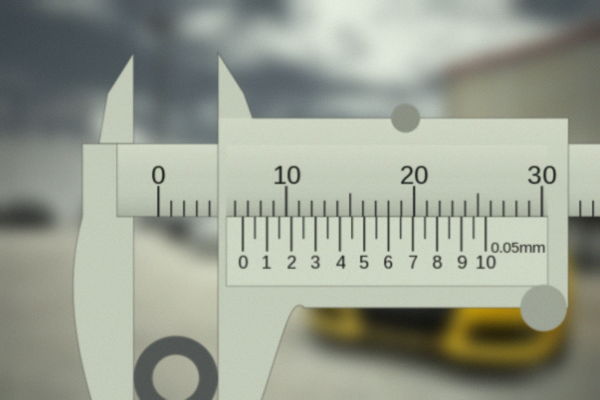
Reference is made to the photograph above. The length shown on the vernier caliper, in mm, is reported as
6.6 mm
